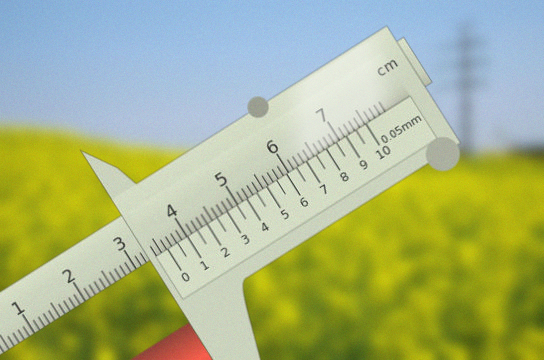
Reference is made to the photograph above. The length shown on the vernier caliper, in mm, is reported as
36.2 mm
